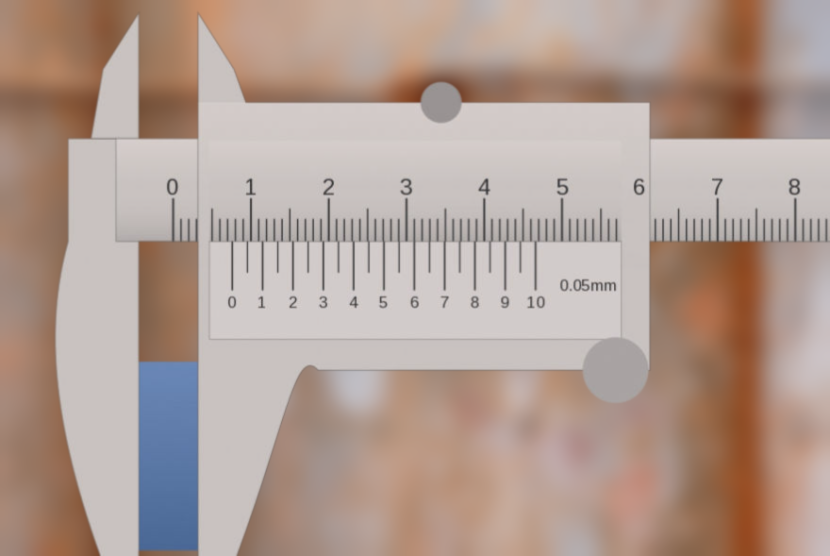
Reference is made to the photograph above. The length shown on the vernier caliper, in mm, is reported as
7.6 mm
